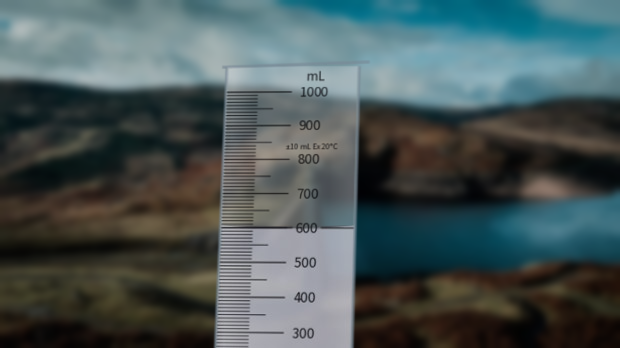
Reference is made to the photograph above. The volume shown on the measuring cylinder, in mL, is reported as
600 mL
